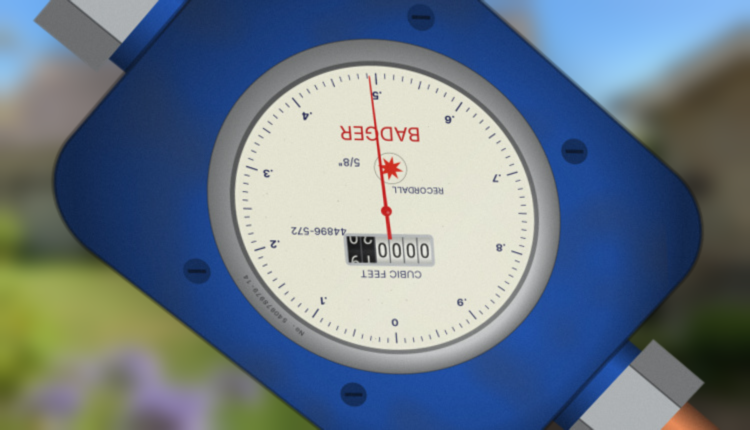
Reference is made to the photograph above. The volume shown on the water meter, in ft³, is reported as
19.49 ft³
